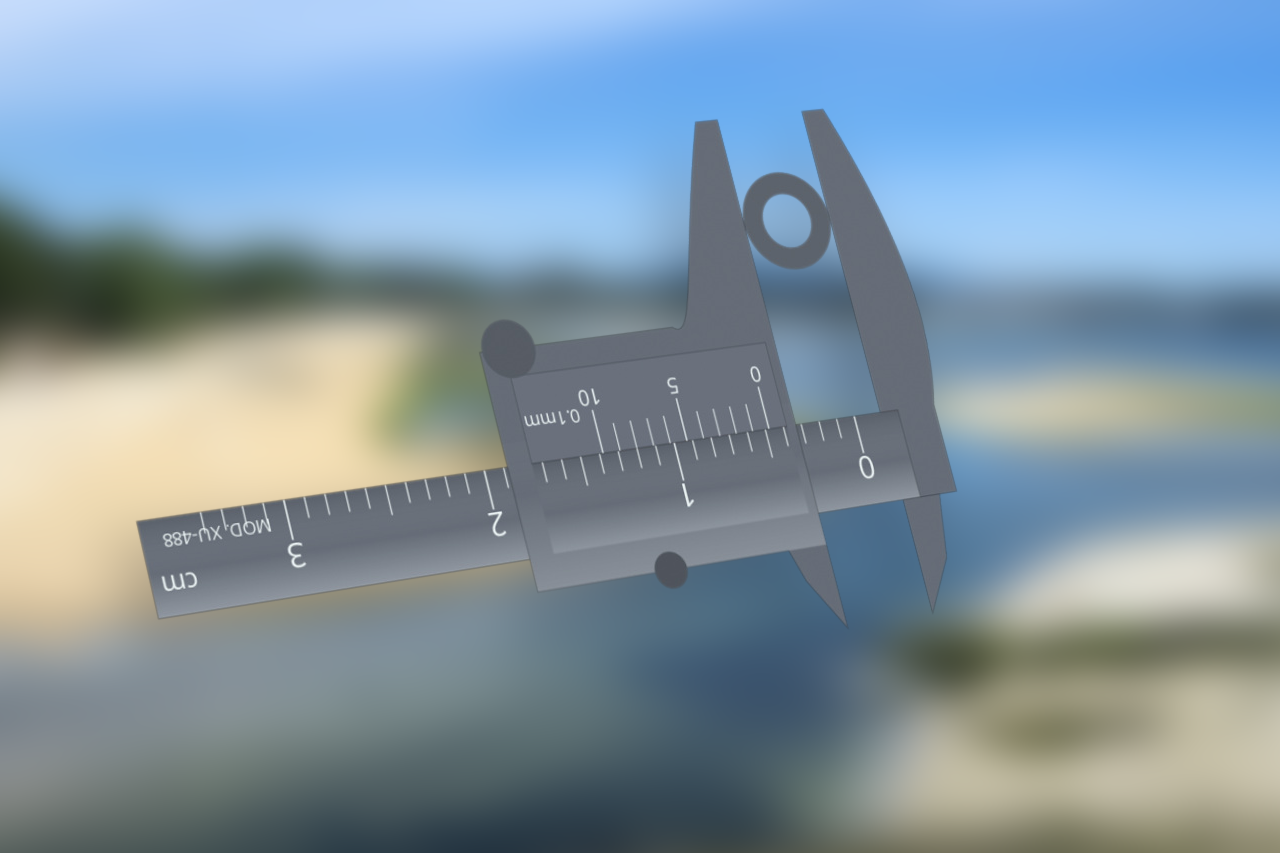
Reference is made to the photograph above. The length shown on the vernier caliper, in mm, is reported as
4.8 mm
